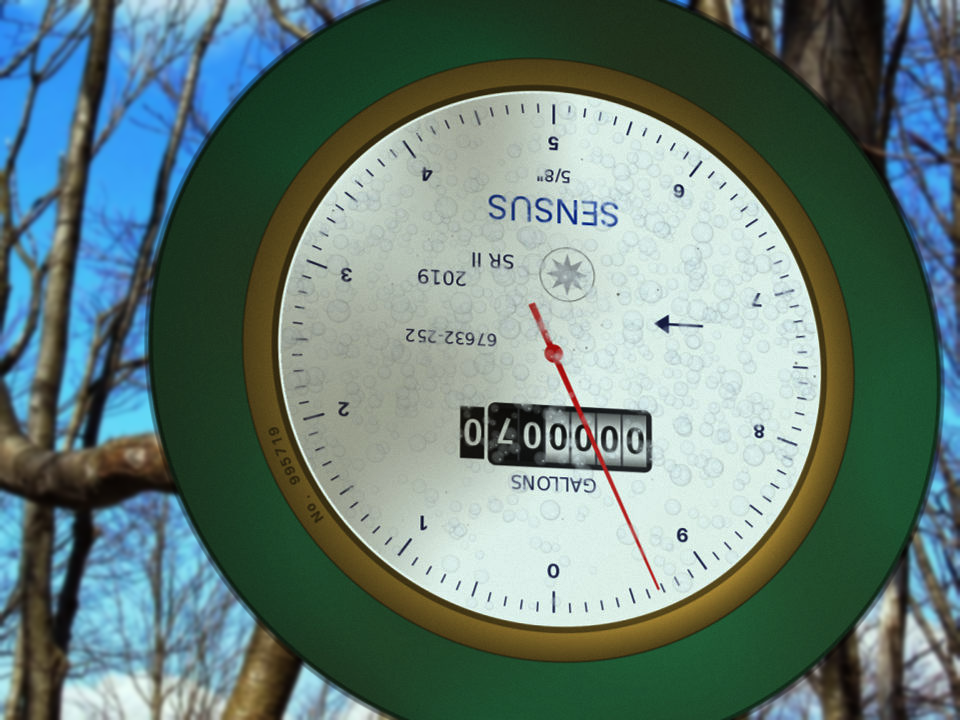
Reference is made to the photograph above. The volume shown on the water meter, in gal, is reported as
69.3 gal
